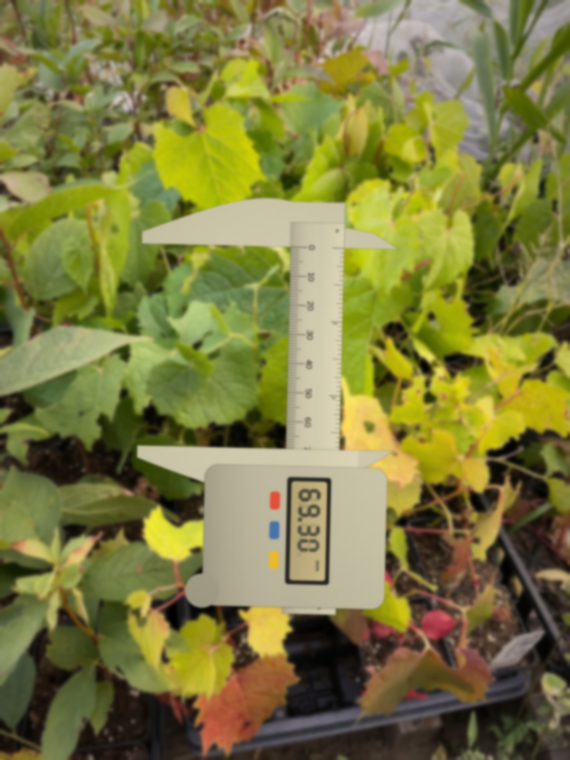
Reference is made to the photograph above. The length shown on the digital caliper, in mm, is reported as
69.30 mm
